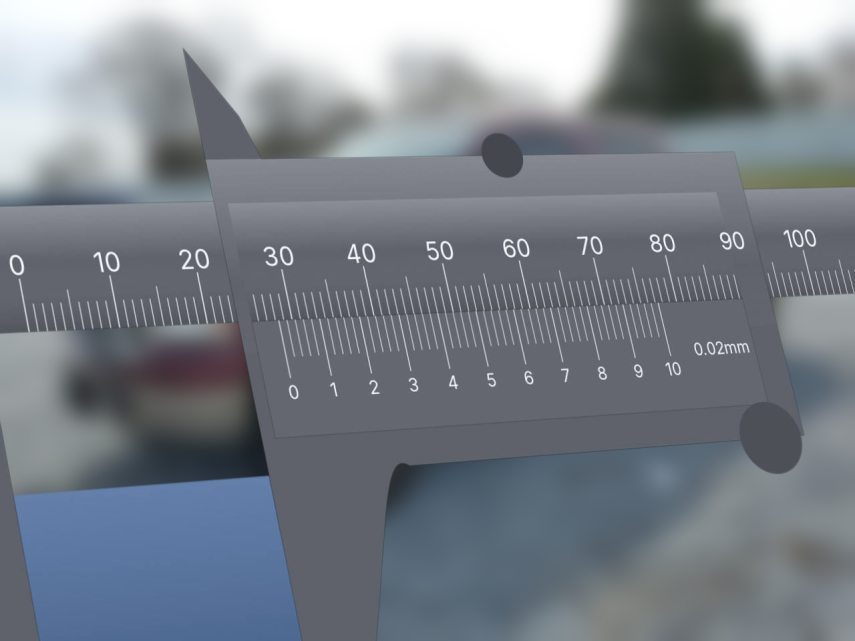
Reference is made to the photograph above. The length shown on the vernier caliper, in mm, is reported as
28.4 mm
